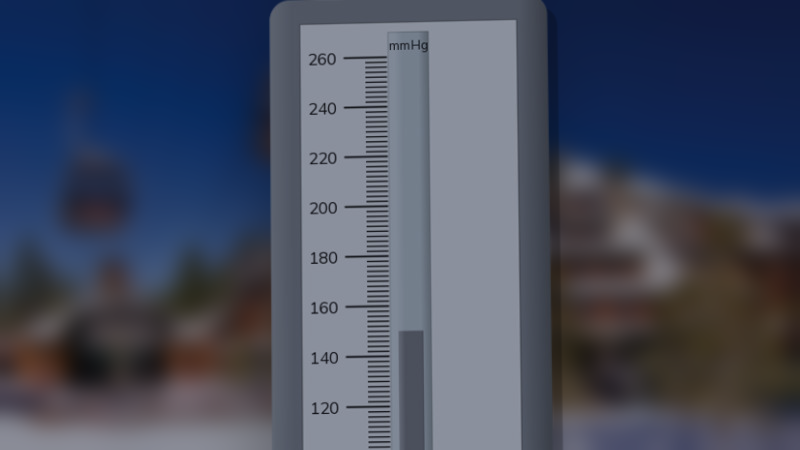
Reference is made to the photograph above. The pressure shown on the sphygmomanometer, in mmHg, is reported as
150 mmHg
